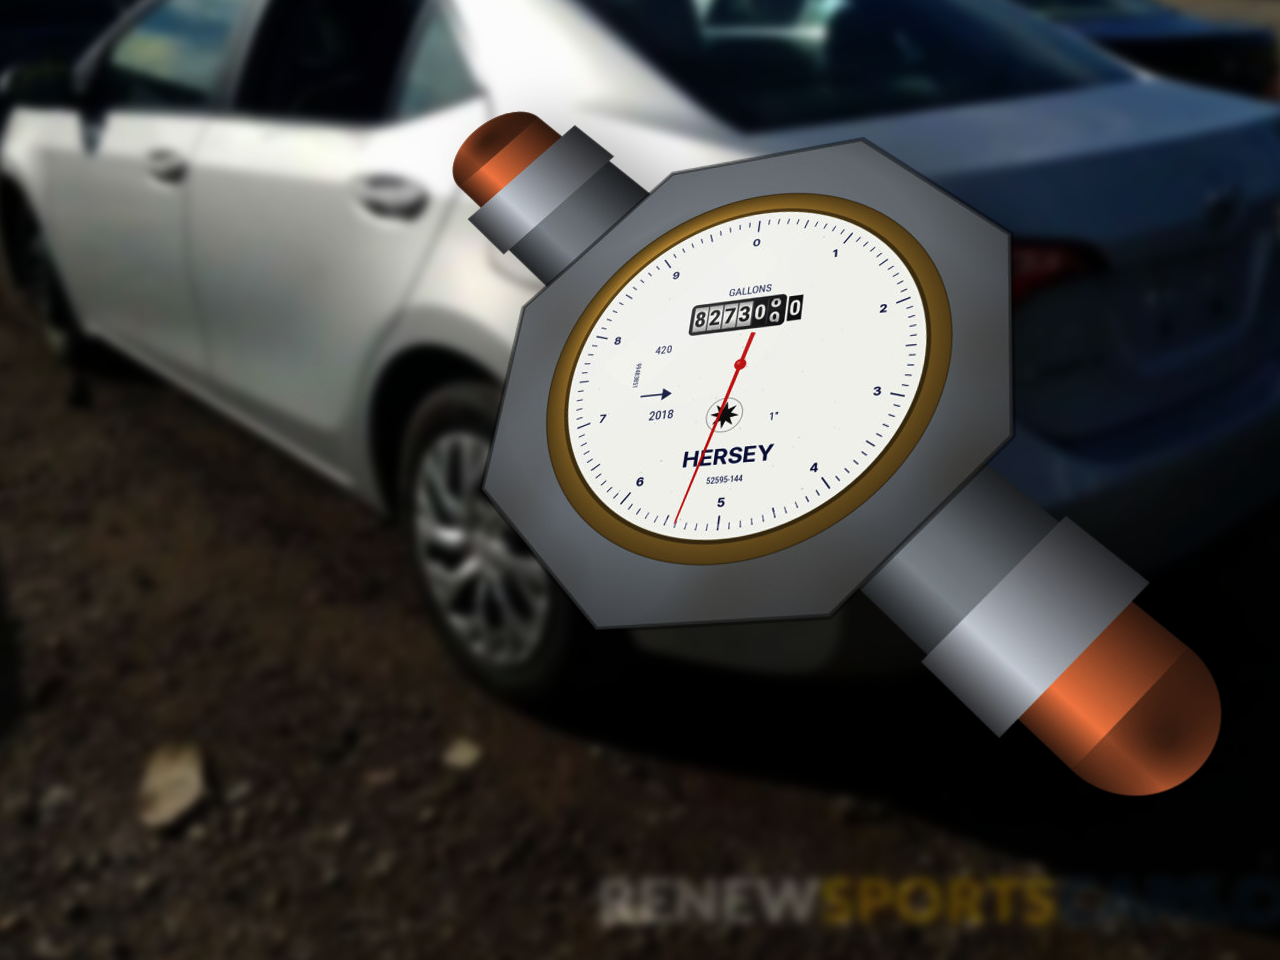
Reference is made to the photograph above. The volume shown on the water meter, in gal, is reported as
8273085.4 gal
